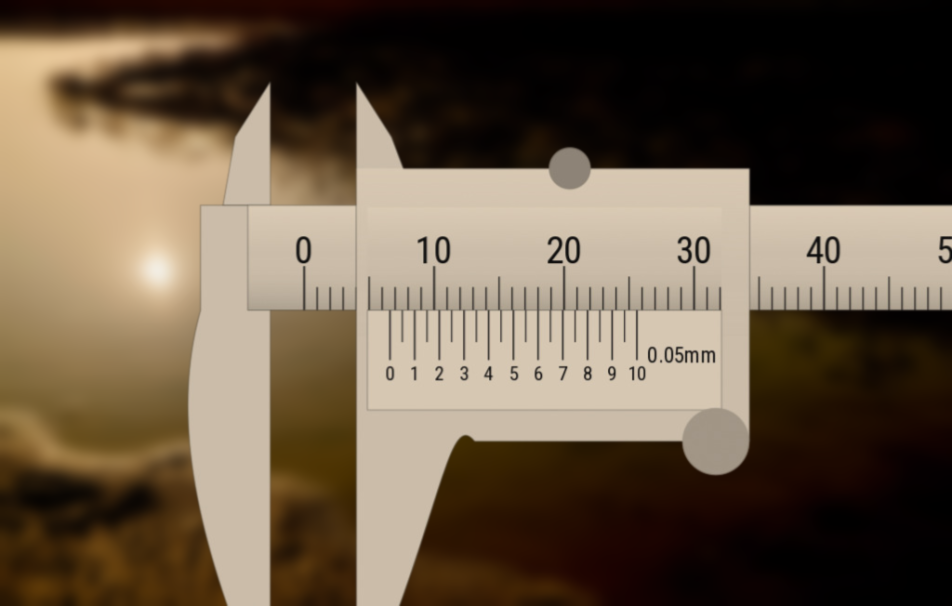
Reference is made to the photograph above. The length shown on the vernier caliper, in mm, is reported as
6.6 mm
